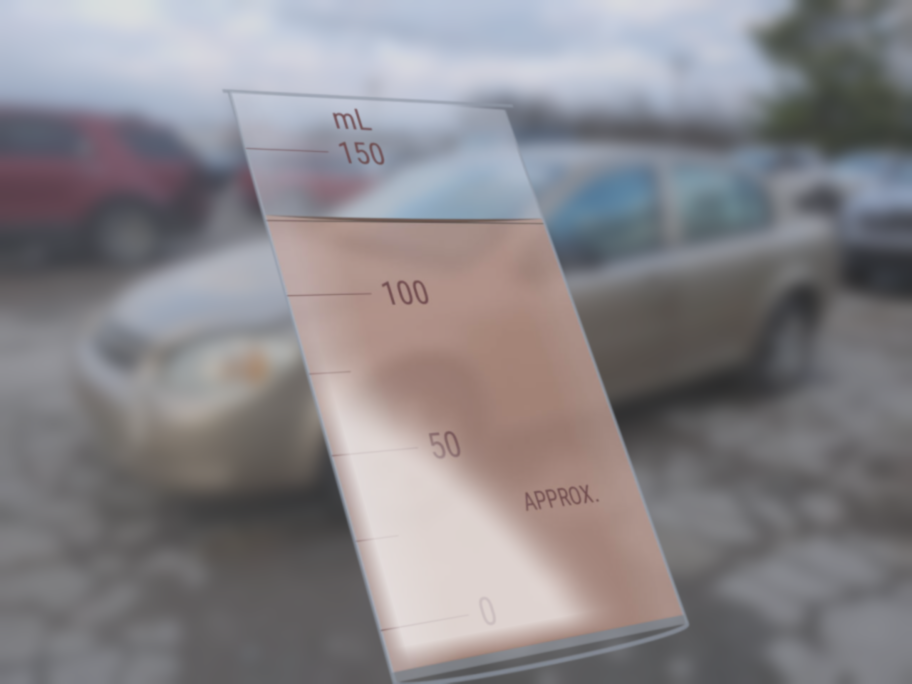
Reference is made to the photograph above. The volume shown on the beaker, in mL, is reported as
125 mL
